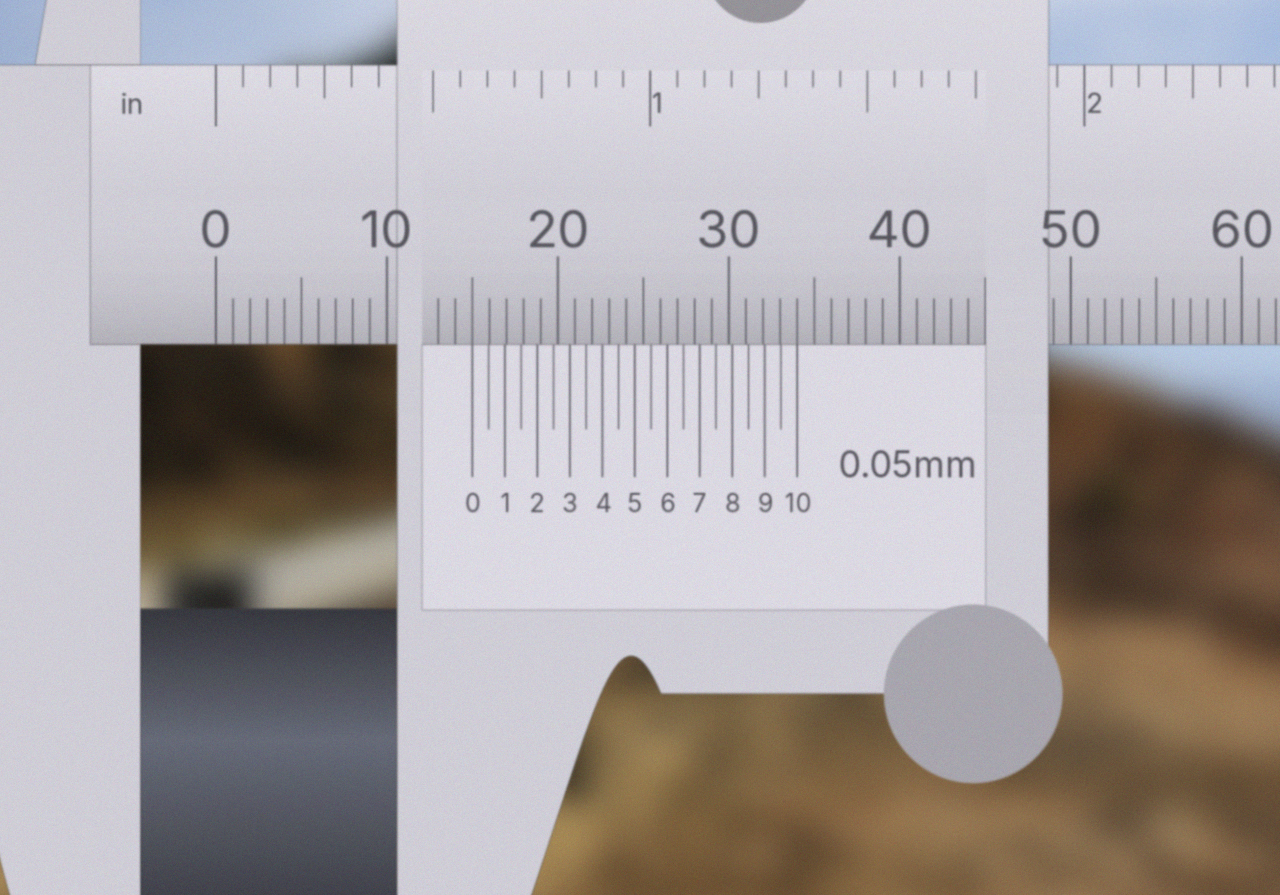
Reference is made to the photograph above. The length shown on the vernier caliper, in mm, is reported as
15.0 mm
